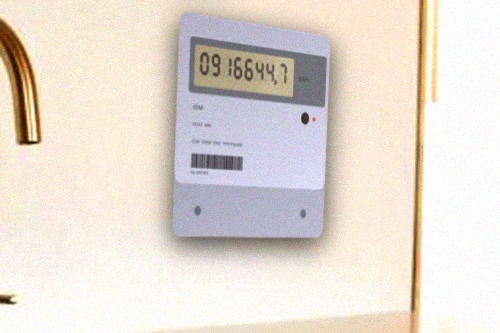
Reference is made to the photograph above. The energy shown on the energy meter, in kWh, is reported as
916644.7 kWh
